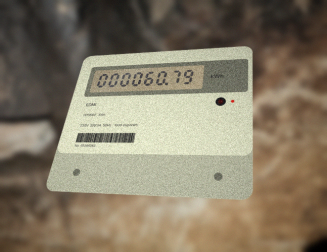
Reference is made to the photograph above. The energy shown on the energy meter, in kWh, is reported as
60.79 kWh
